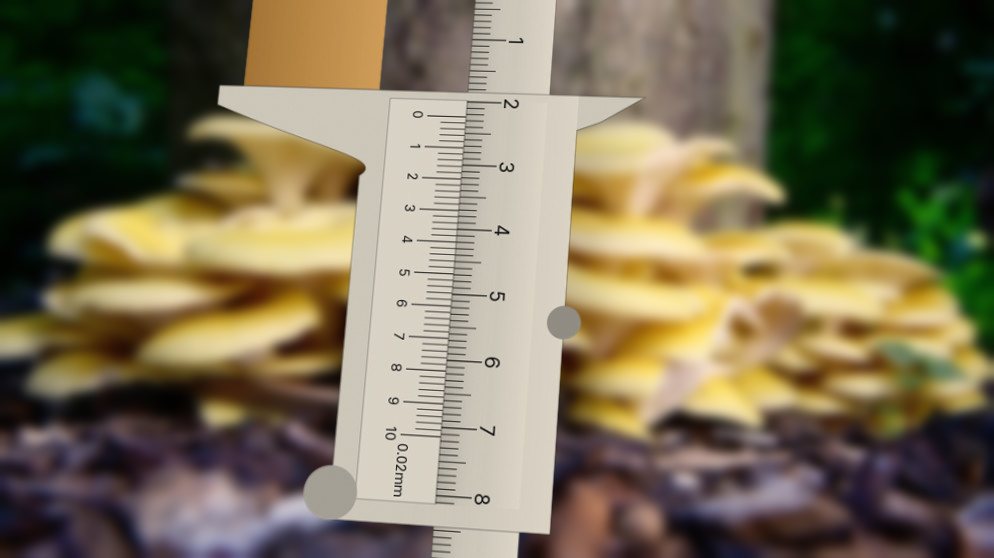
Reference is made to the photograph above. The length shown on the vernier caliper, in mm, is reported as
22.4 mm
